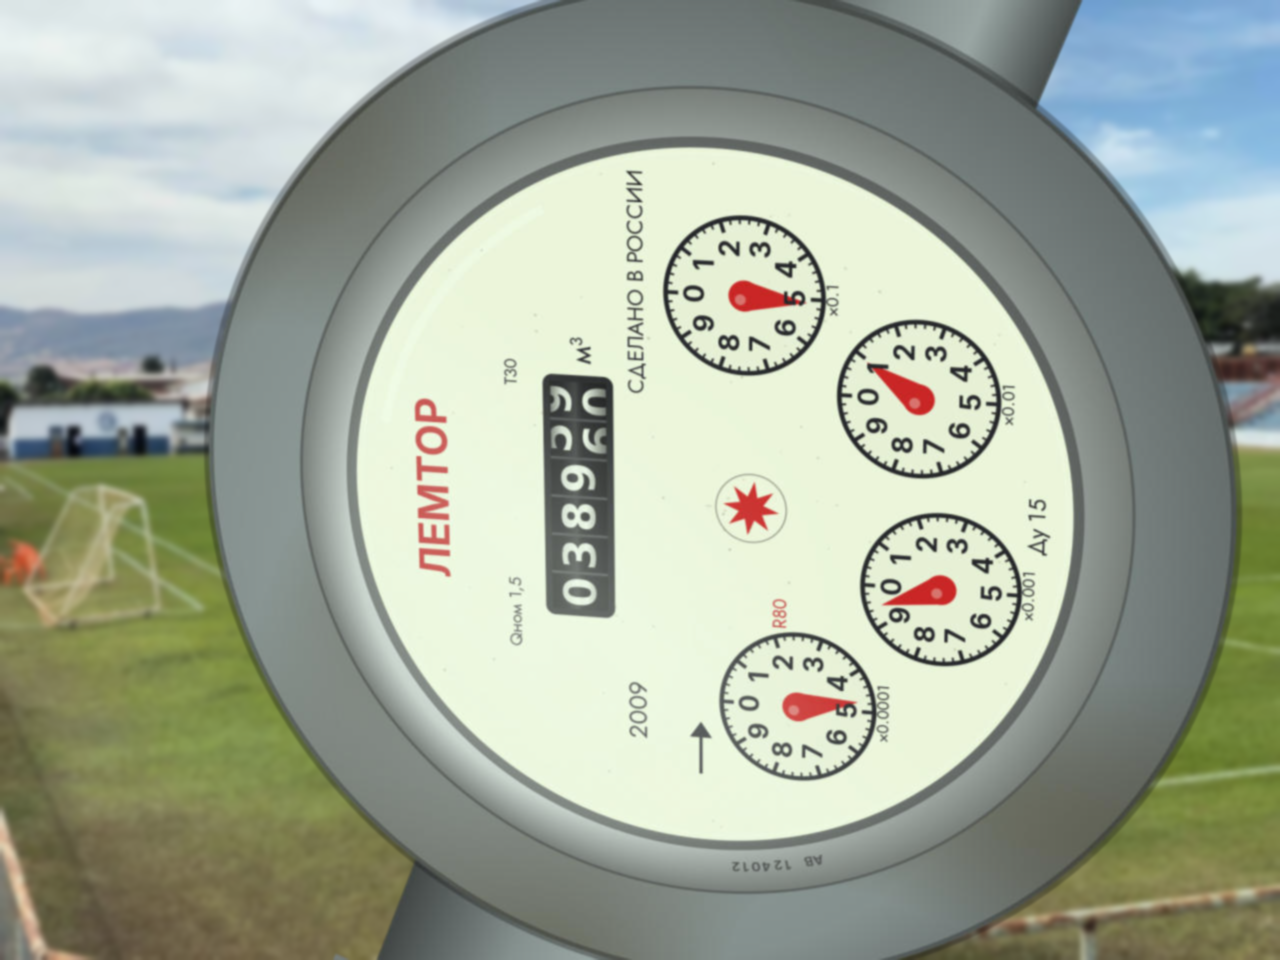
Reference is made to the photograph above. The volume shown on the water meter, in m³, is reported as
38959.5094 m³
